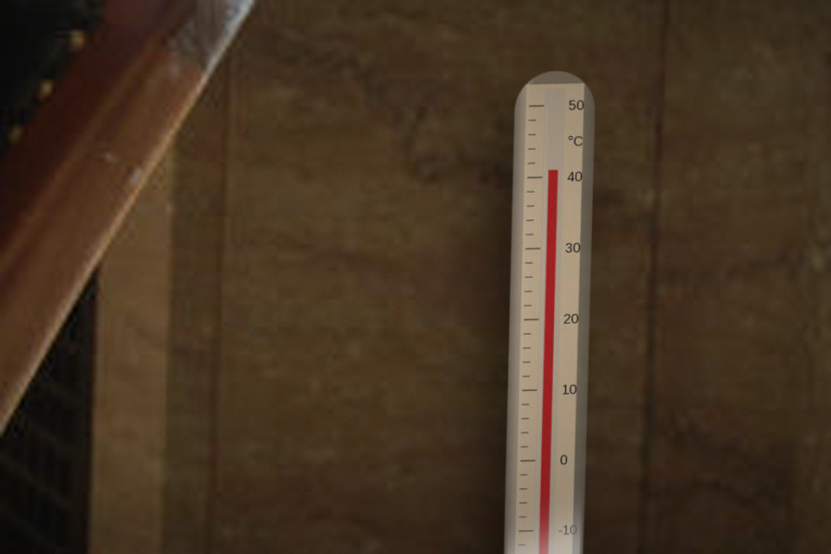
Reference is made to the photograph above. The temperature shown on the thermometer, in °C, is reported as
41 °C
